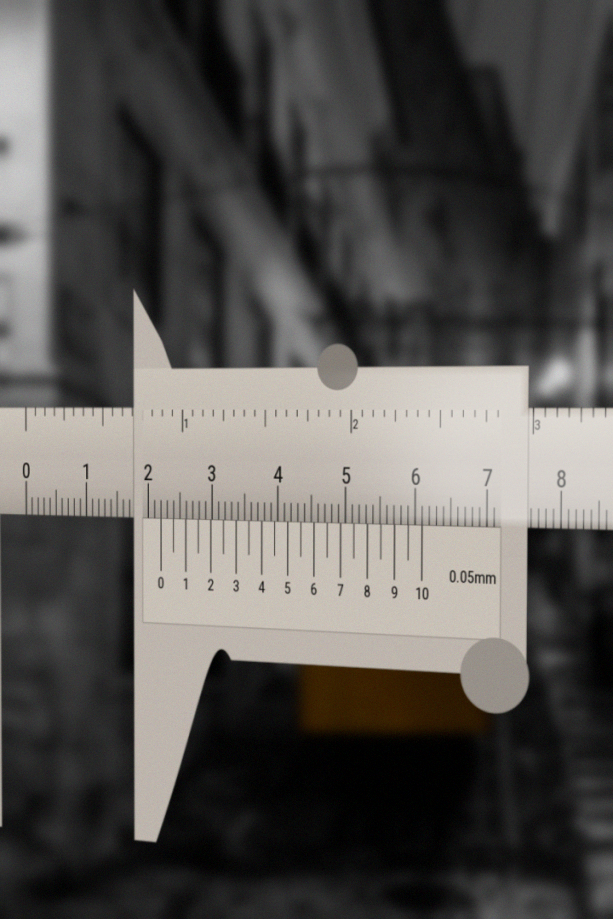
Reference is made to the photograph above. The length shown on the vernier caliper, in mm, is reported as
22.0 mm
